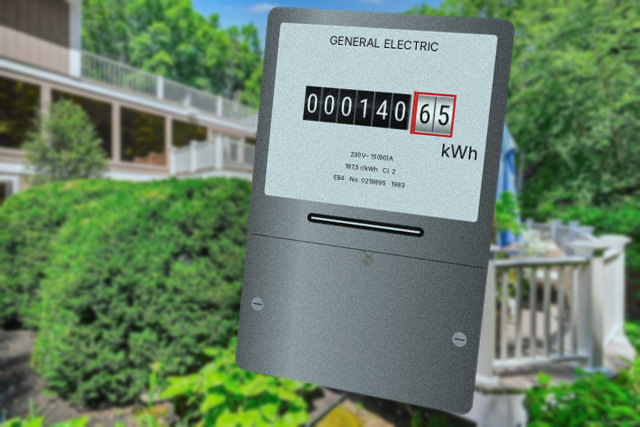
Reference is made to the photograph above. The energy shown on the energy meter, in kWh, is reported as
140.65 kWh
